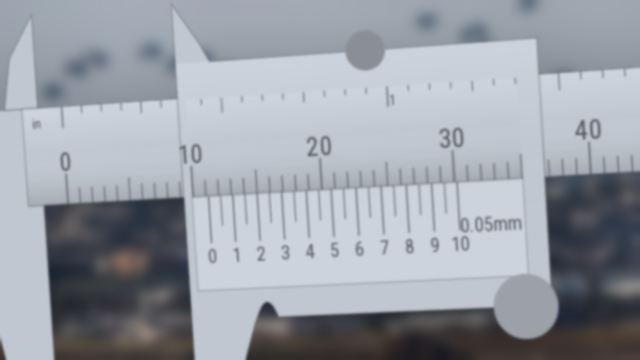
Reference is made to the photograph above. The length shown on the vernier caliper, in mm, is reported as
11.2 mm
